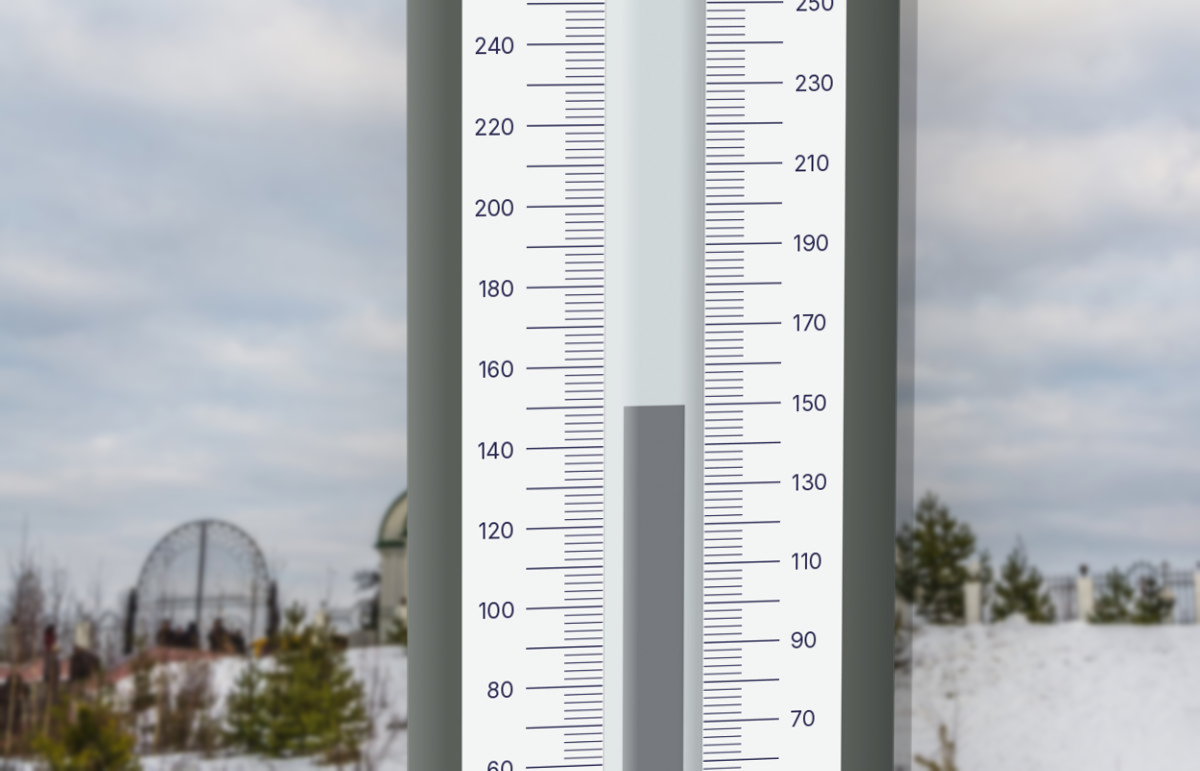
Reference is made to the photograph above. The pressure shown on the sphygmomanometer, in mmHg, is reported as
150 mmHg
